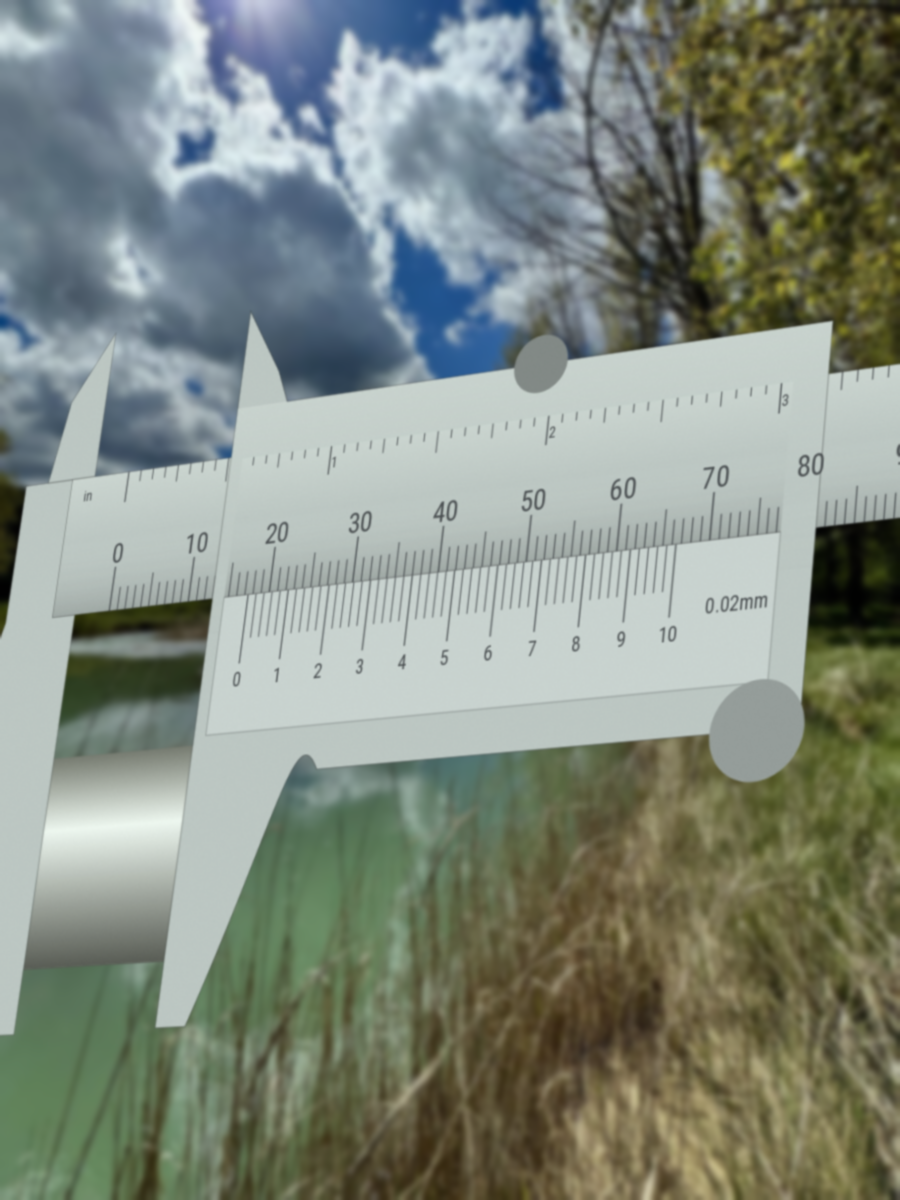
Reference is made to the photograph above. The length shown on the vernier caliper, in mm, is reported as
17.4 mm
